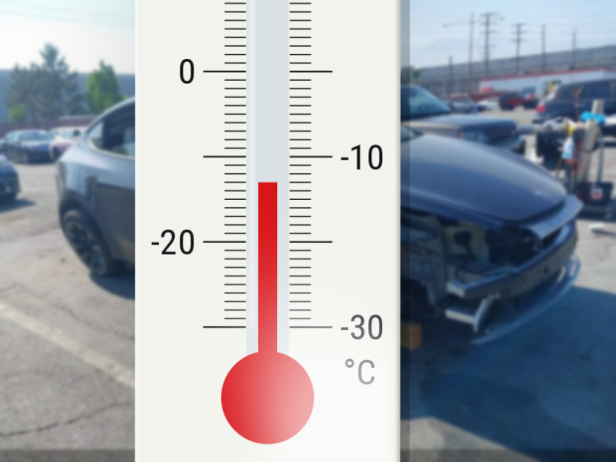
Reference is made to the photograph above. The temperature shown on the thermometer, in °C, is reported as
-13 °C
